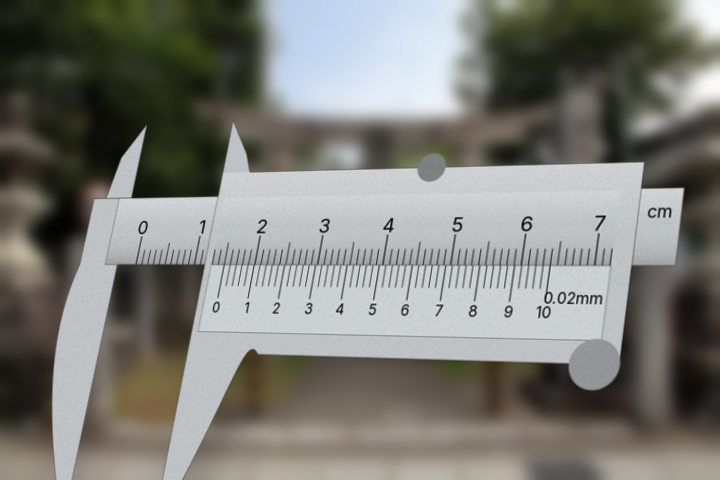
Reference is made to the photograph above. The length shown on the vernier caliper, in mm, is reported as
15.0 mm
